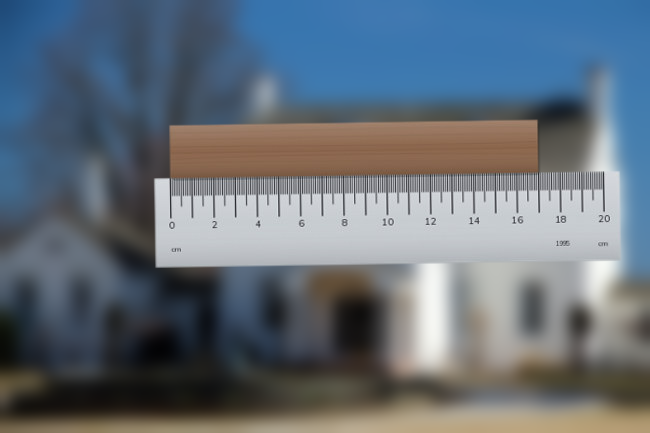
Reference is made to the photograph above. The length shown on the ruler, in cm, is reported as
17 cm
